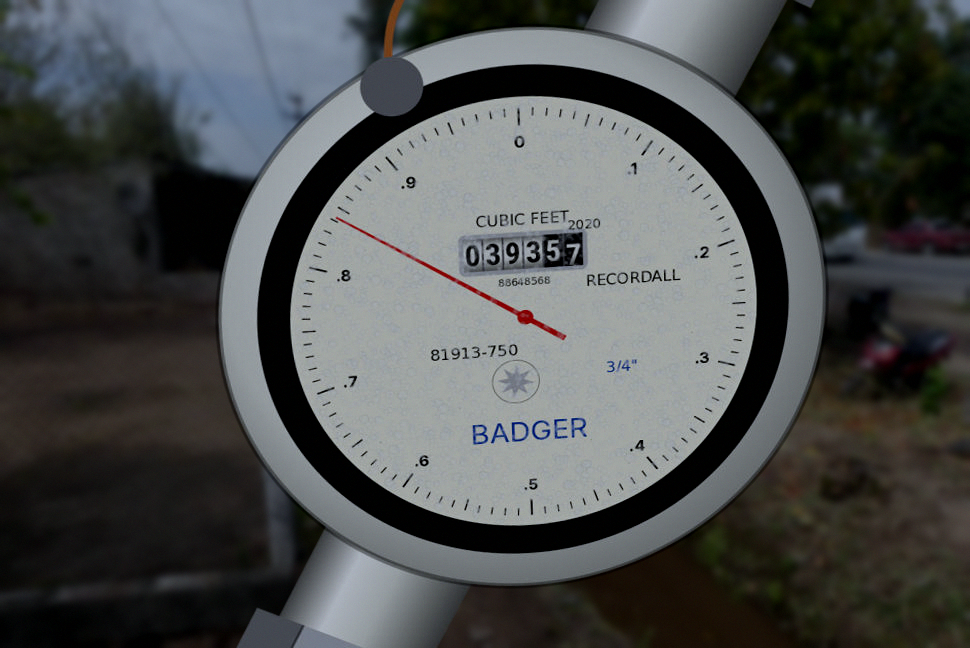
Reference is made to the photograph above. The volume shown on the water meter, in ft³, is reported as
39356.84 ft³
